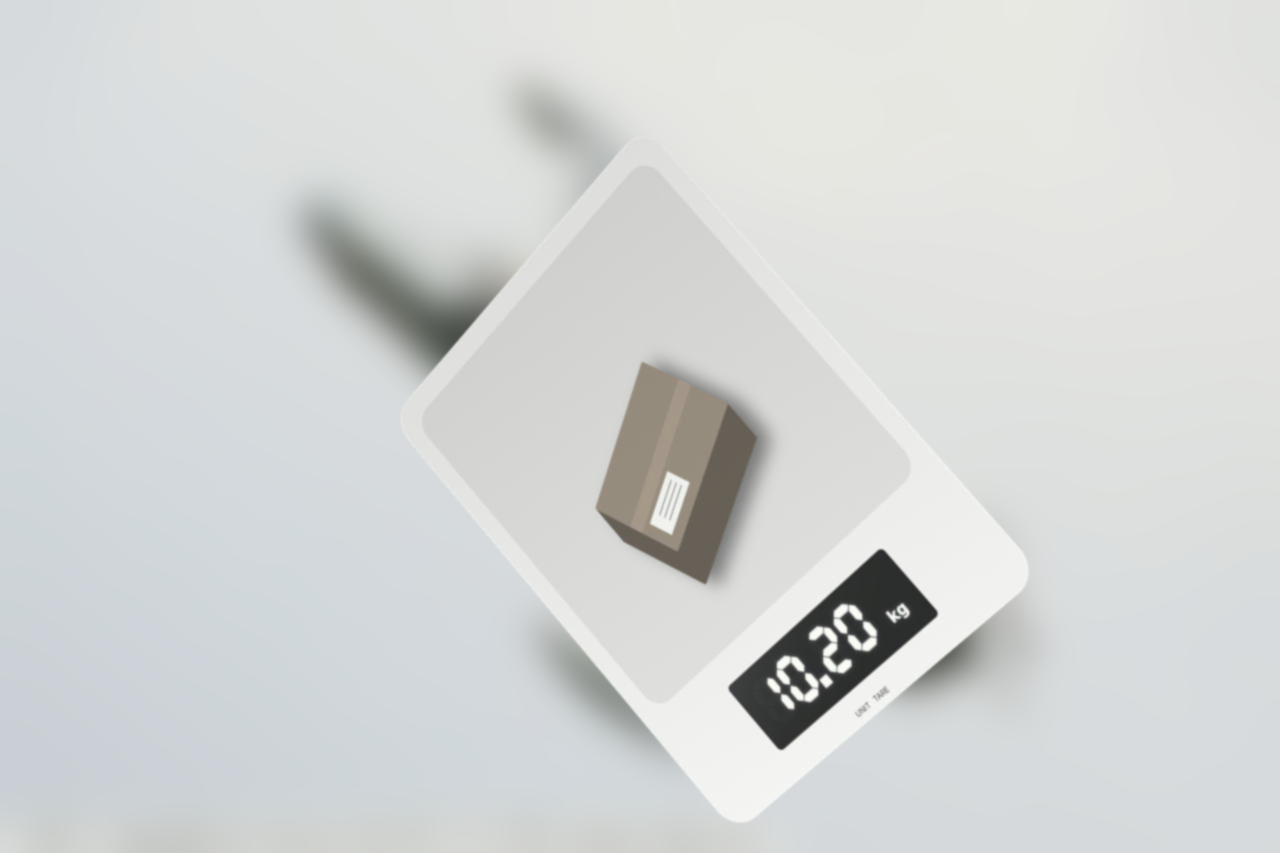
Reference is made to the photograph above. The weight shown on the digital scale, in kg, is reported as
10.20 kg
